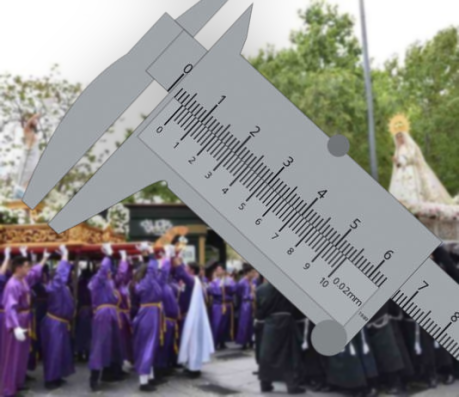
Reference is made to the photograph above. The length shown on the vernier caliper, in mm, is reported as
4.5 mm
